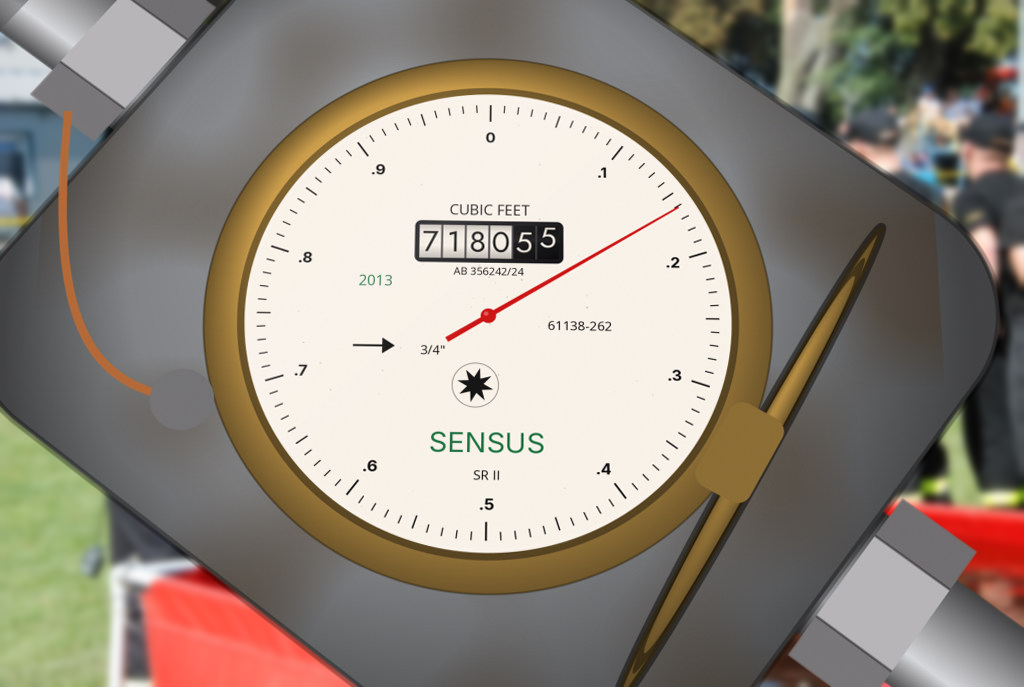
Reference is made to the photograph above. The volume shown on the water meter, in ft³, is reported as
718055.16 ft³
